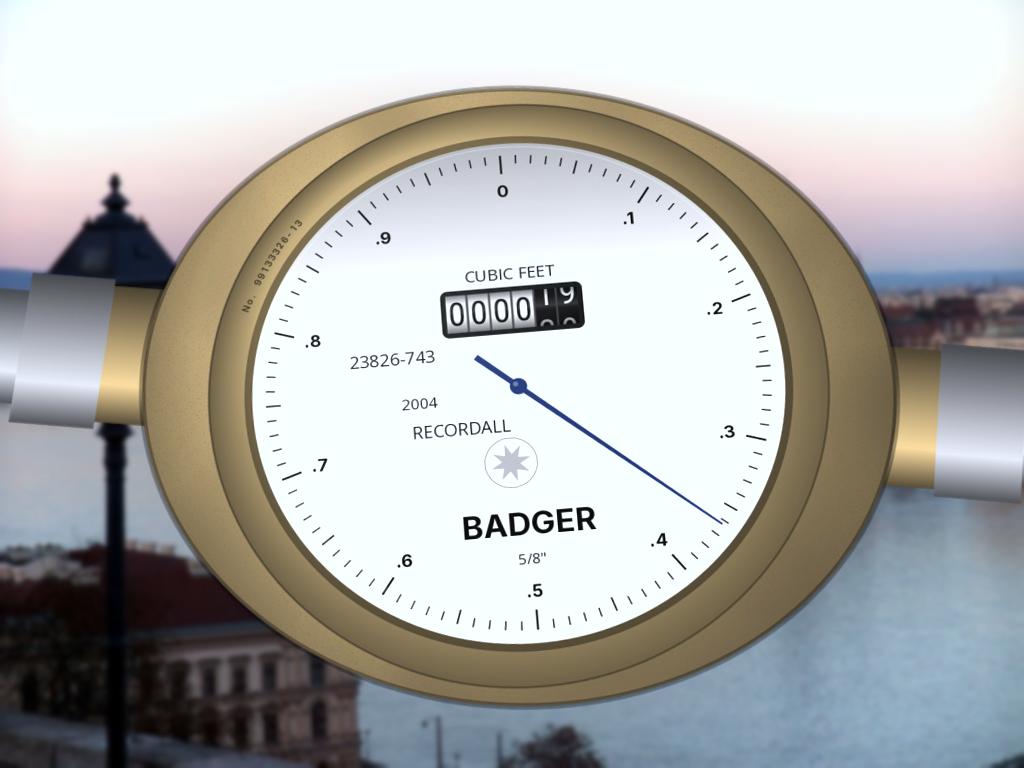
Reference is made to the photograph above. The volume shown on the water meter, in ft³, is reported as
19.36 ft³
